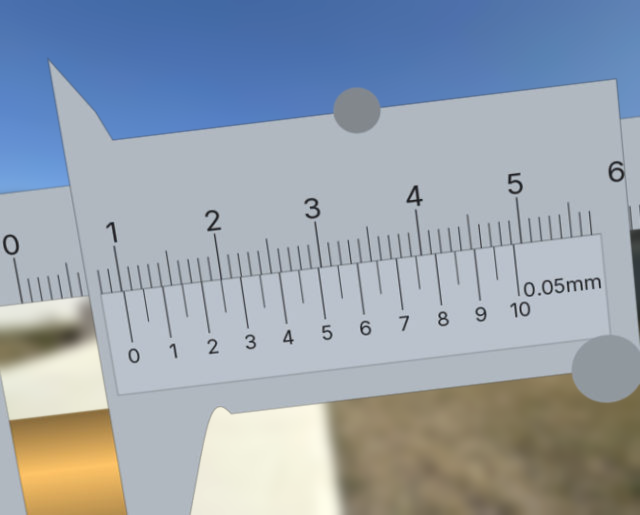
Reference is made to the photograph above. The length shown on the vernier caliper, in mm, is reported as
10.2 mm
